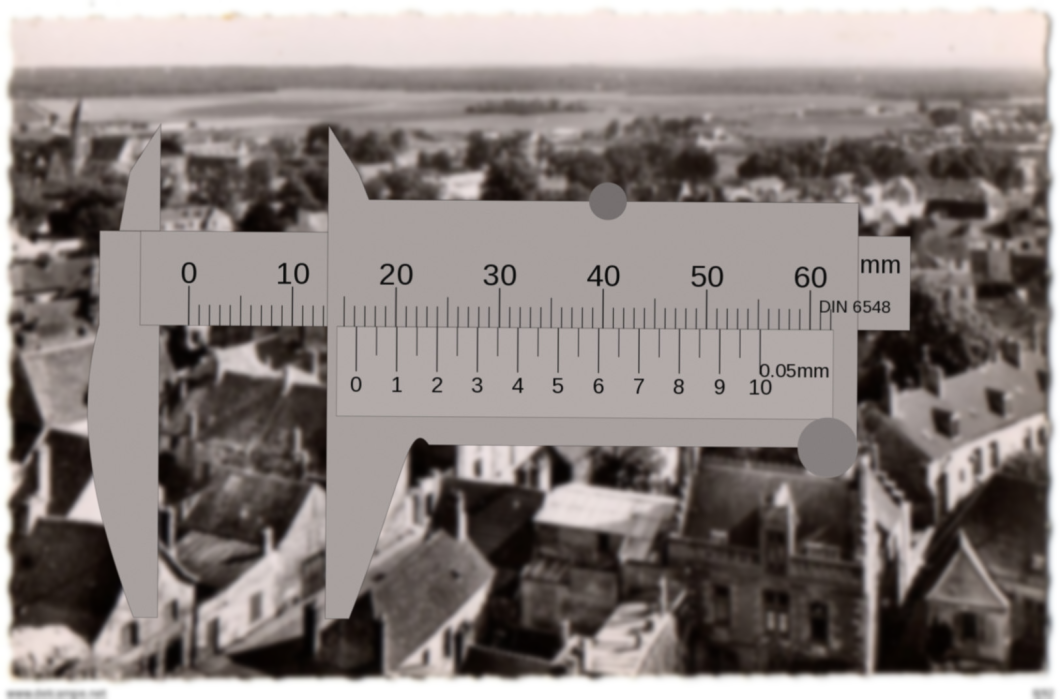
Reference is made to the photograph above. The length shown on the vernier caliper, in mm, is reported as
16.2 mm
